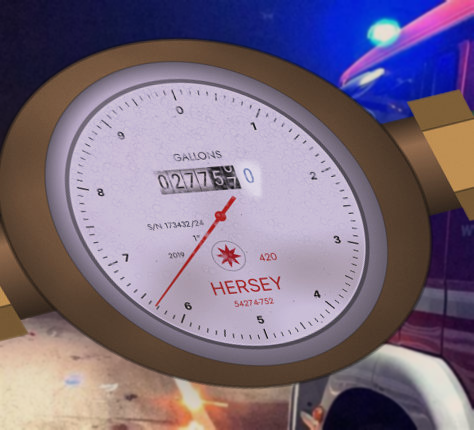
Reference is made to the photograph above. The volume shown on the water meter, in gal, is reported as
277566.3 gal
